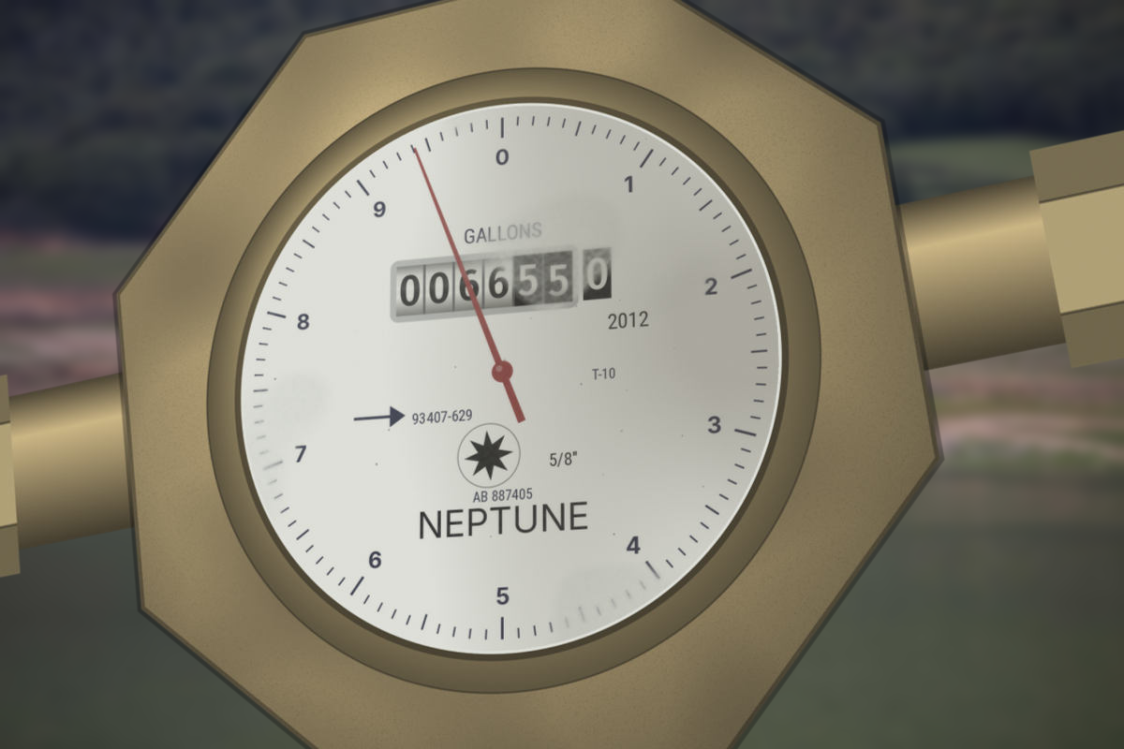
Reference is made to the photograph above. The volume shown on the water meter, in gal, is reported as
66549.4 gal
